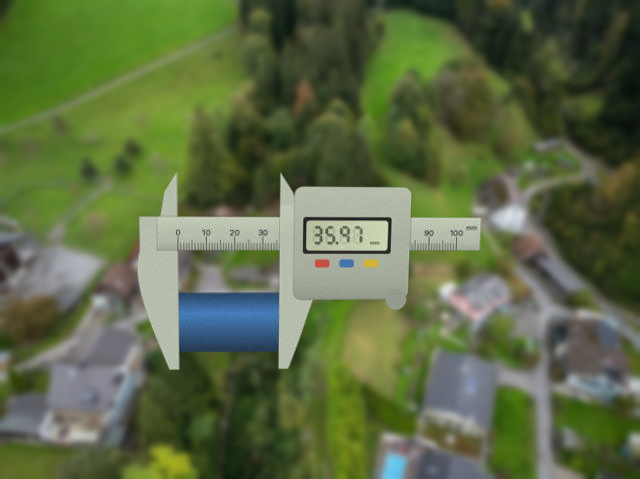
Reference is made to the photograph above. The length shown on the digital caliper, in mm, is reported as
35.97 mm
